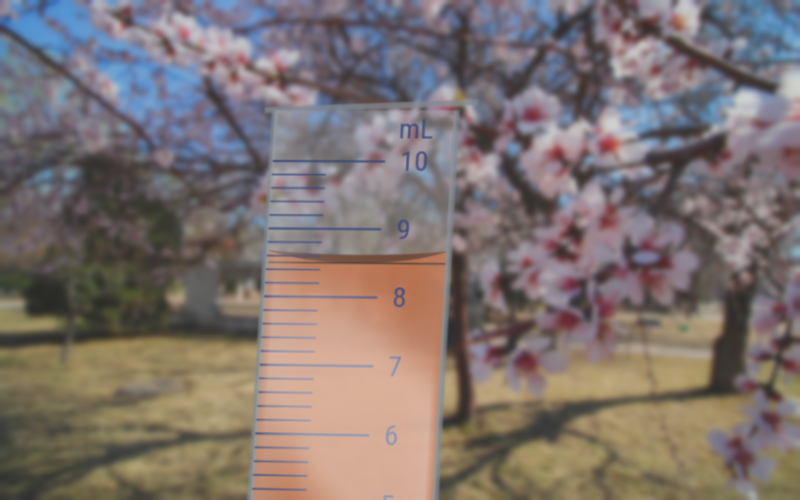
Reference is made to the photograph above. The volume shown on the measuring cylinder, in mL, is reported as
8.5 mL
